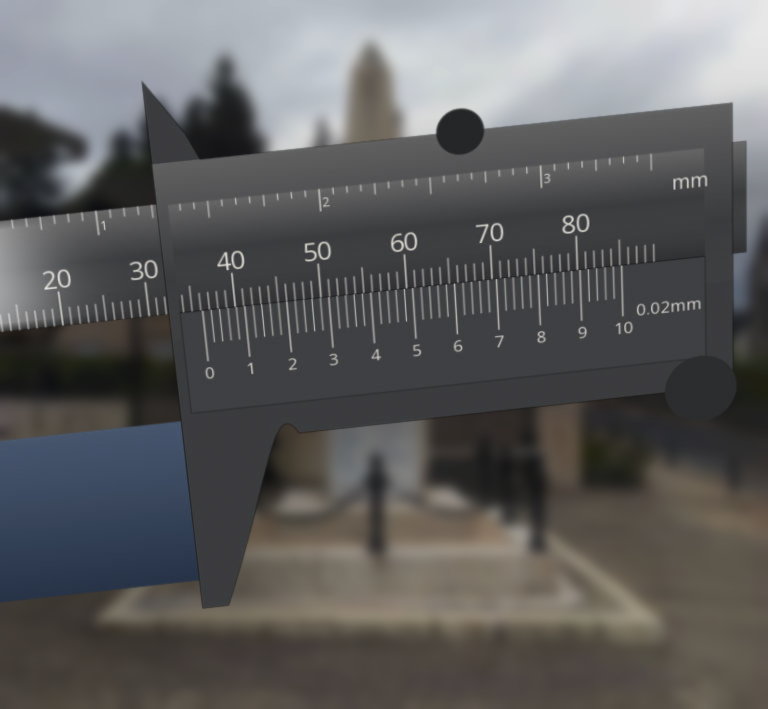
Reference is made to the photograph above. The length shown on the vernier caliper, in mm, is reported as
36.2 mm
